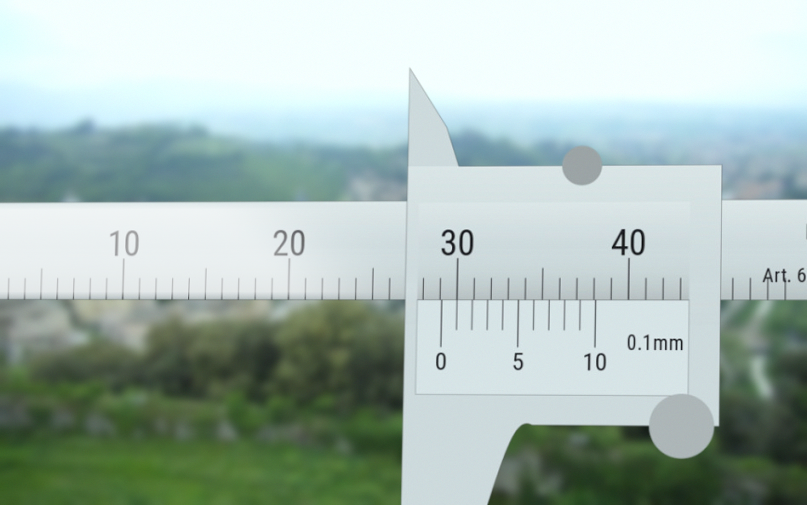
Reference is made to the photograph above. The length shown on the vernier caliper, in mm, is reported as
29.1 mm
